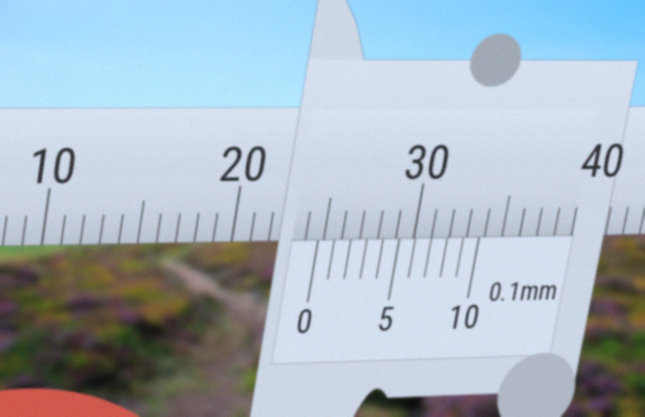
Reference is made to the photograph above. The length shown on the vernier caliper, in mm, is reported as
24.7 mm
